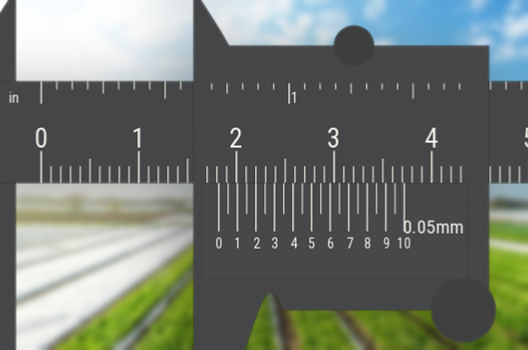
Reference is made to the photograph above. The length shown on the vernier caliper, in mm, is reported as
18.2 mm
